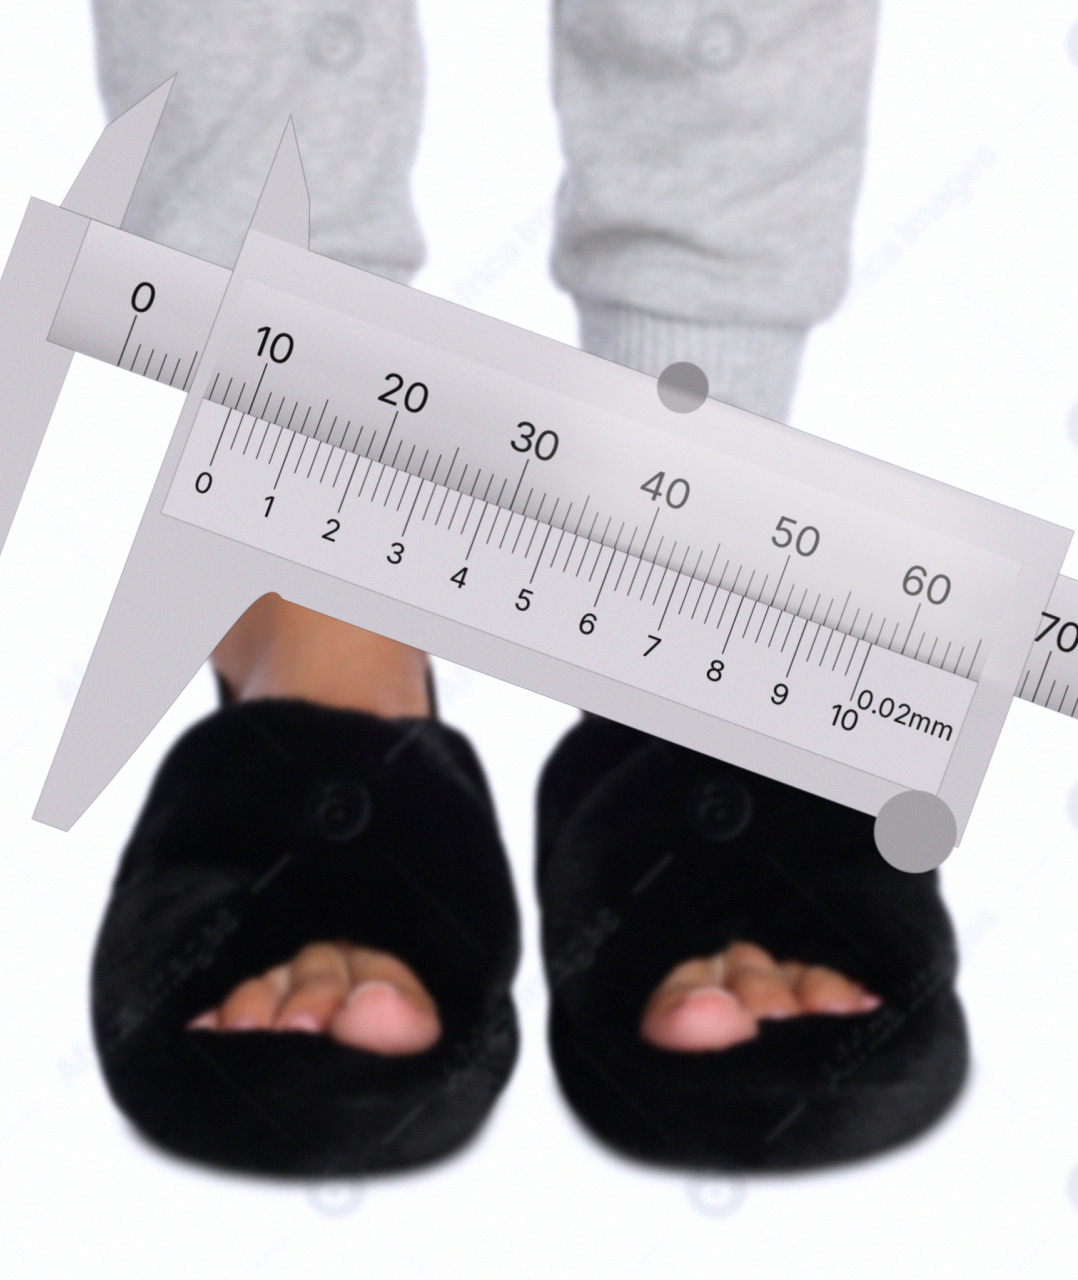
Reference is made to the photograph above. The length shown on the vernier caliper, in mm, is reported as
8.7 mm
